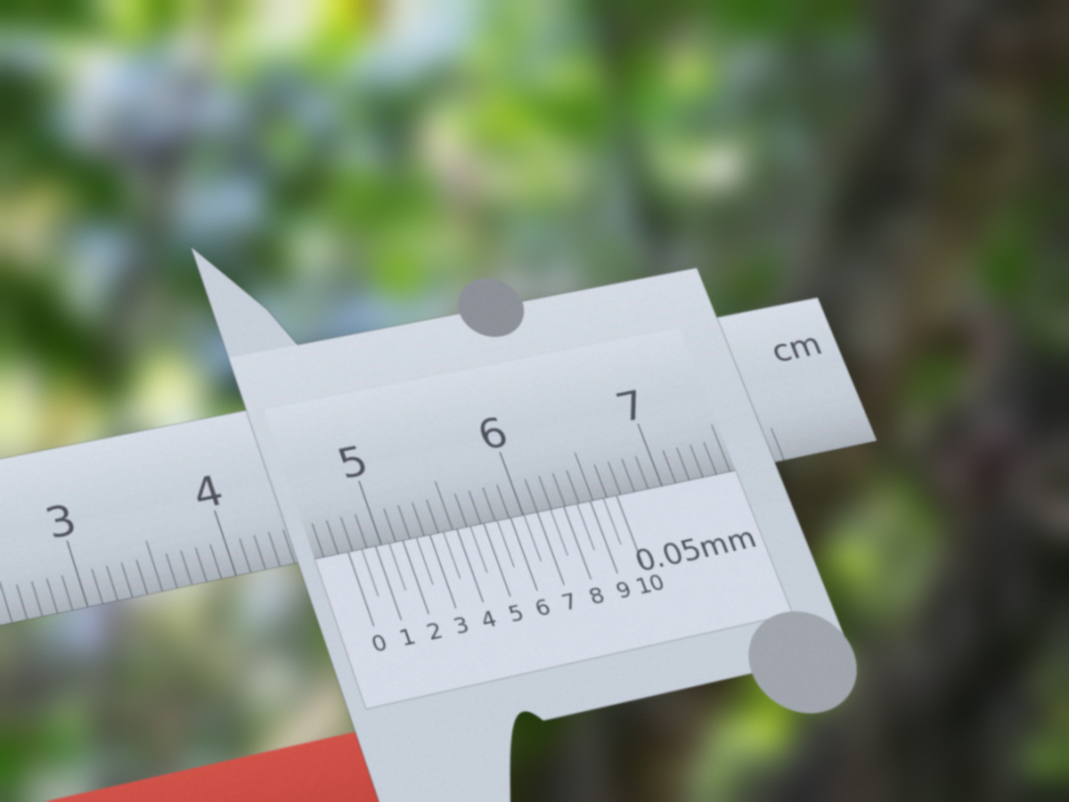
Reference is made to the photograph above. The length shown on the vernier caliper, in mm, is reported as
47.7 mm
